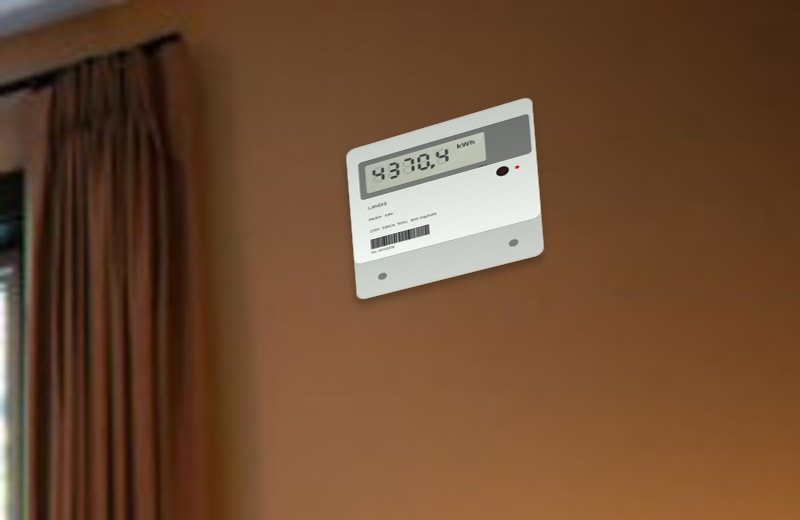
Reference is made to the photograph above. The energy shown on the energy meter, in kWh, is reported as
4370.4 kWh
